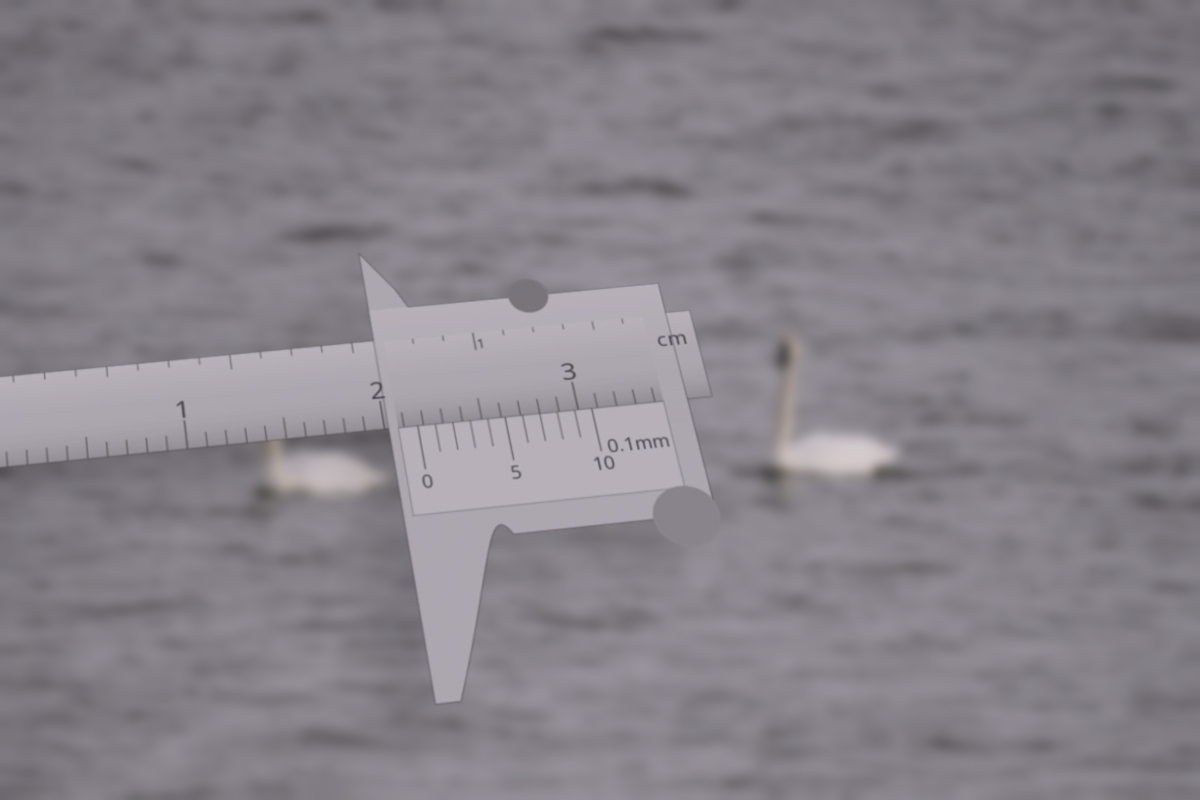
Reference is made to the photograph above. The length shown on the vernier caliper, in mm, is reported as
21.7 mm
